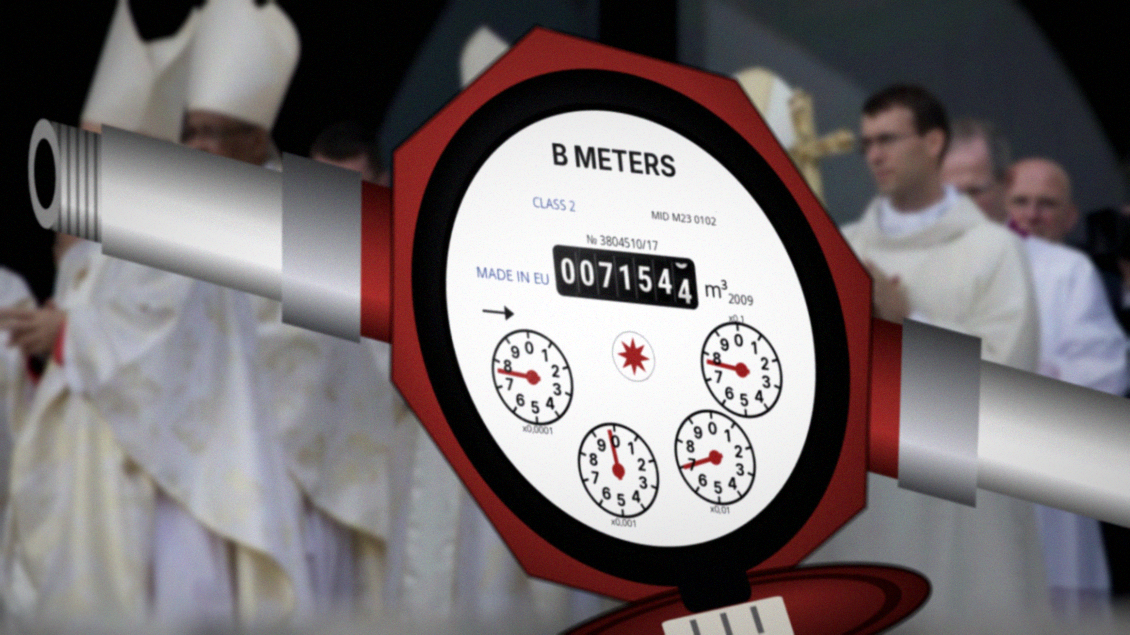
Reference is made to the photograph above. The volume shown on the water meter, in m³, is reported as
71543.7697 m³
